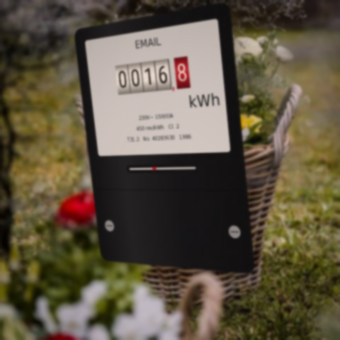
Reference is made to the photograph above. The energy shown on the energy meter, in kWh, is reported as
16.8 kWh
